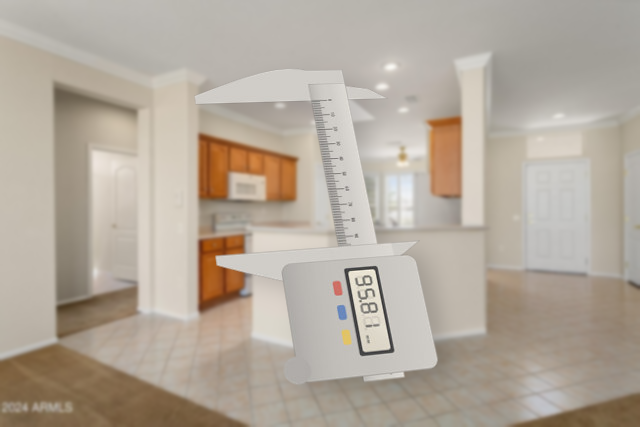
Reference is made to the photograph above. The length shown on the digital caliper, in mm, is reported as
95.81 mm
